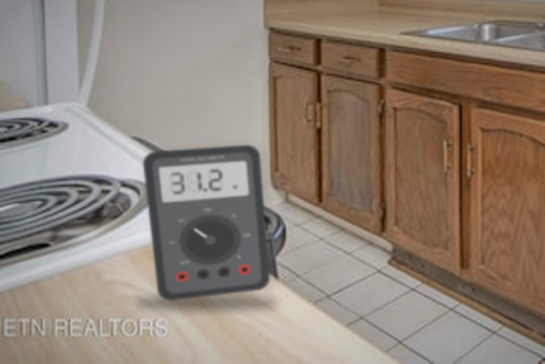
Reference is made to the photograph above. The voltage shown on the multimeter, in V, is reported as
31.2 V
